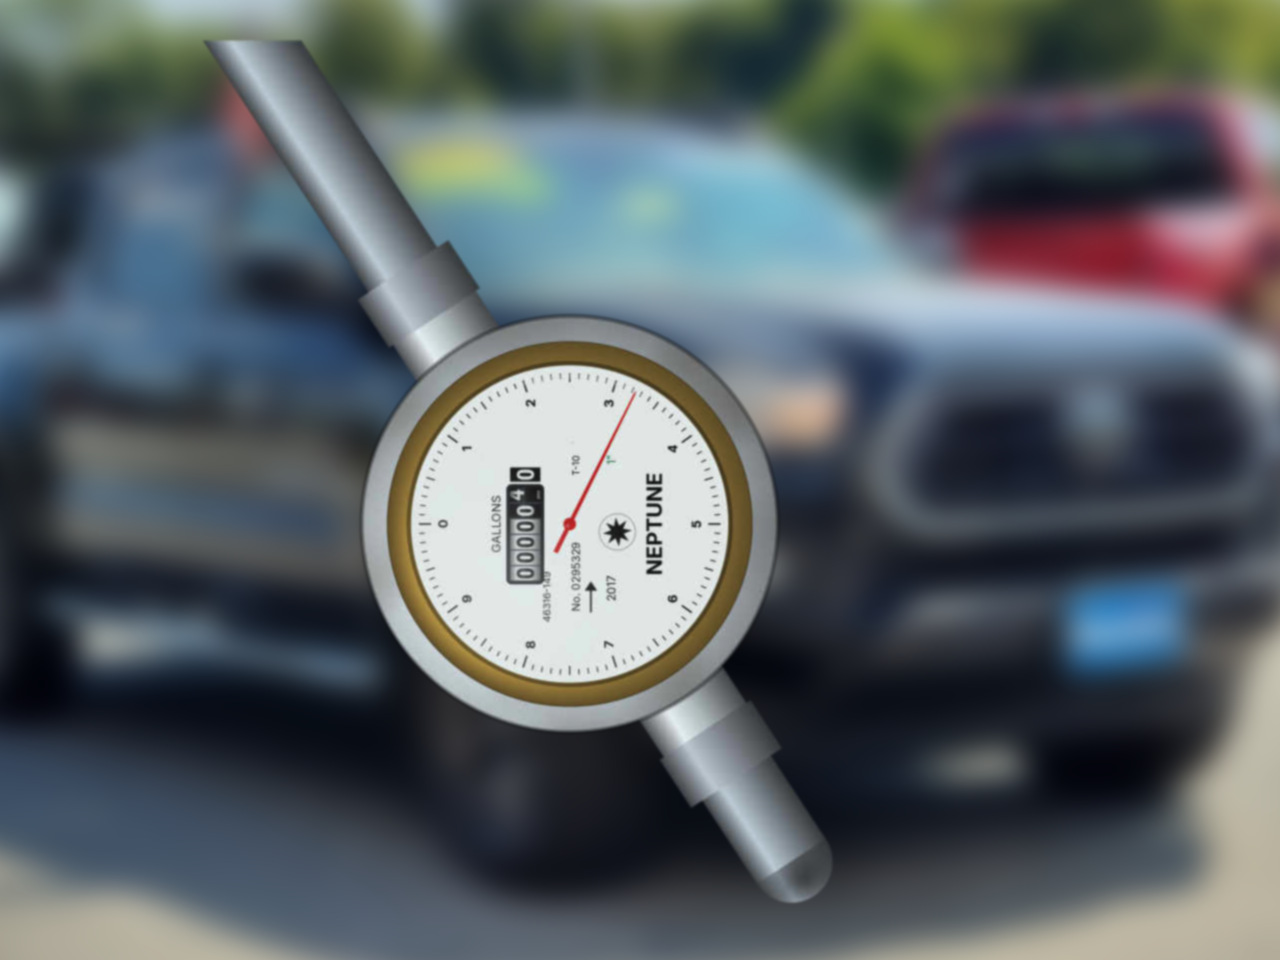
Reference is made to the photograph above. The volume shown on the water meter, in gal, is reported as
43.2 gal
